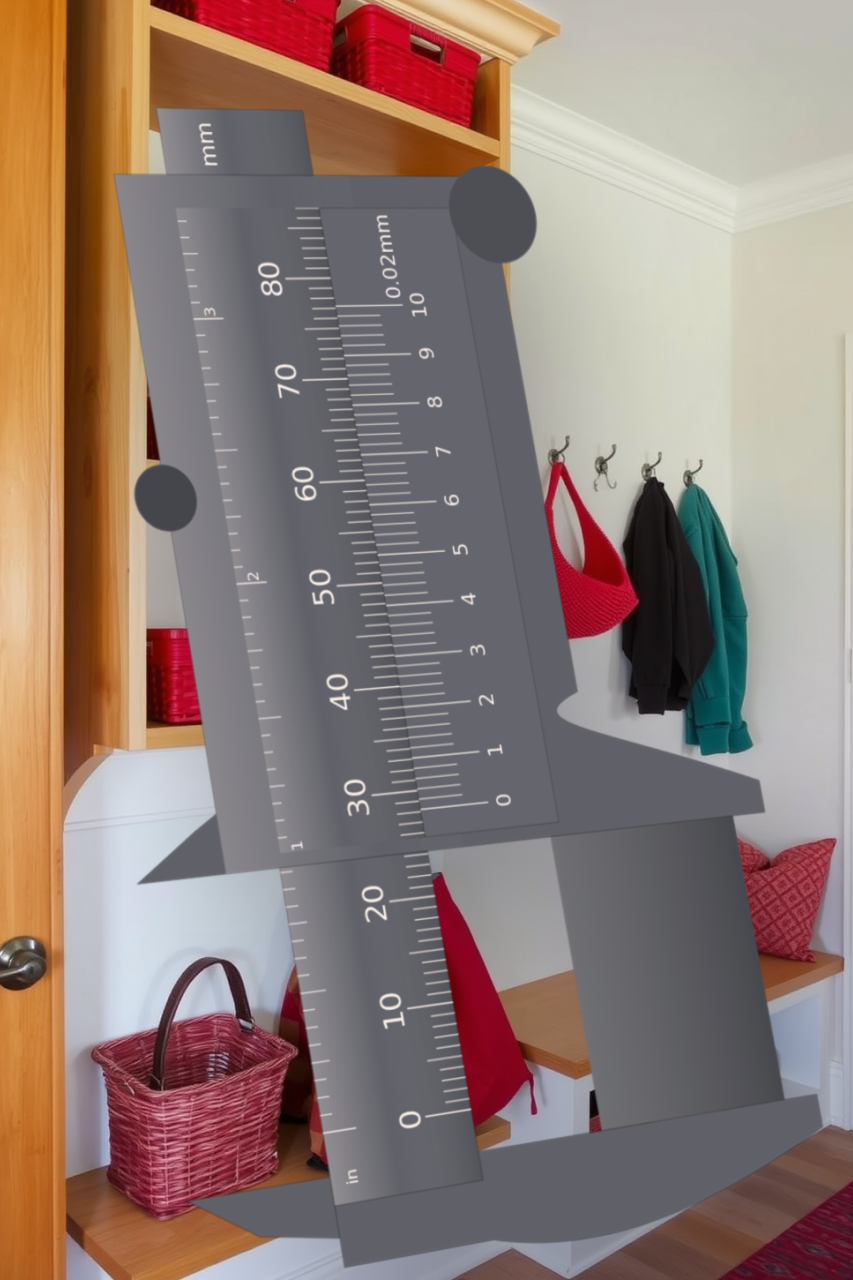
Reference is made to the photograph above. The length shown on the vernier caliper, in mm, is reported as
28.2 mm
